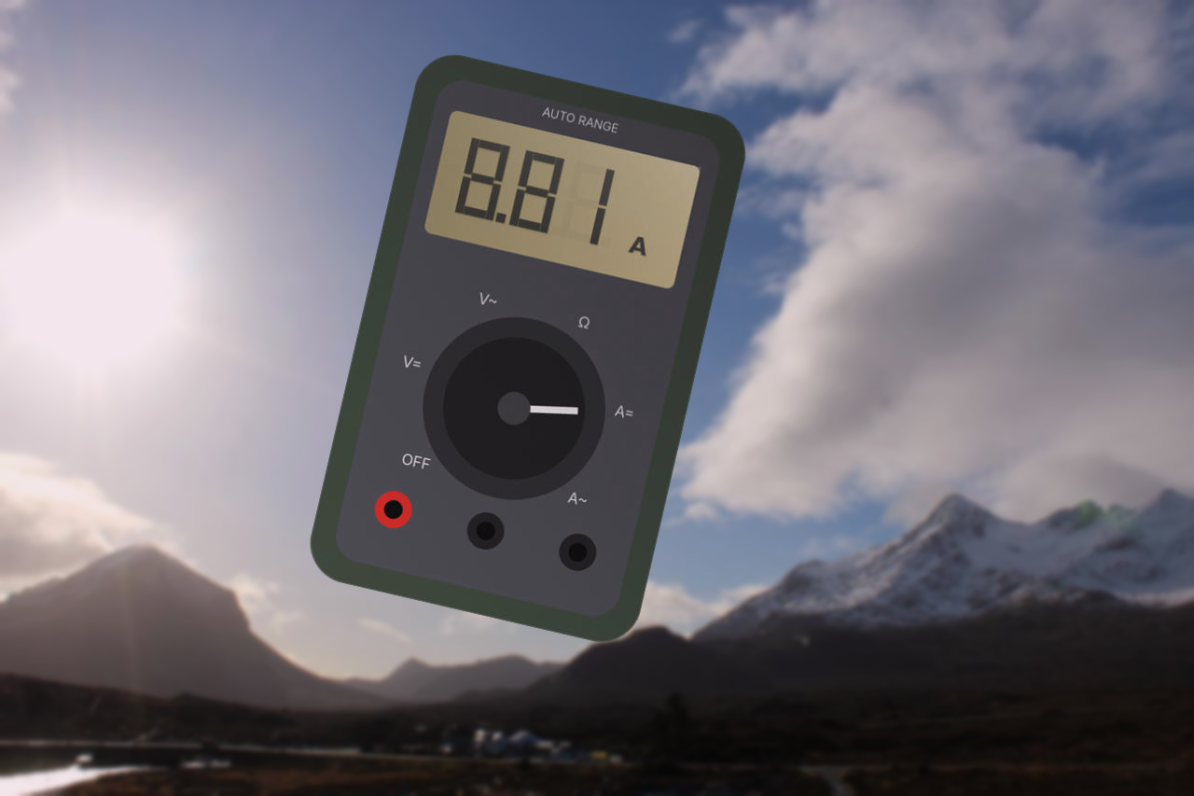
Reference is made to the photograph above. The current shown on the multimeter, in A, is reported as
8.81 A
